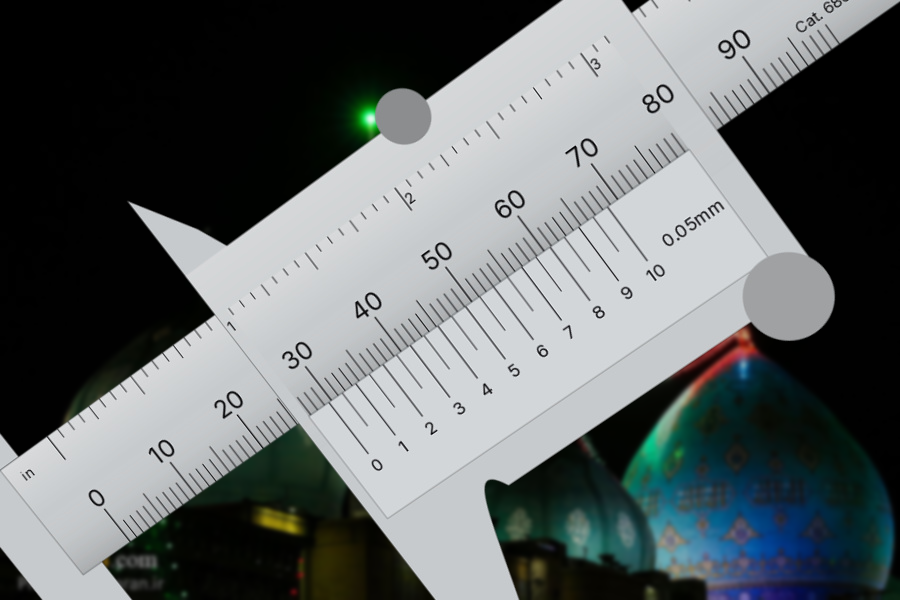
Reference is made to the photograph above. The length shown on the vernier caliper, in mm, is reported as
29.6 mm
